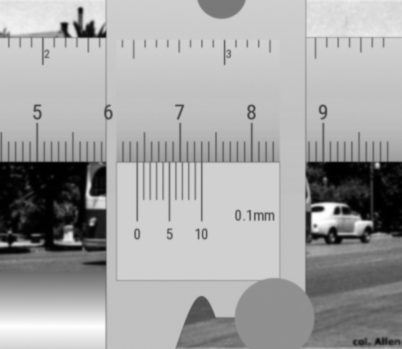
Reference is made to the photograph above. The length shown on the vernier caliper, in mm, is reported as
64.0 mm
